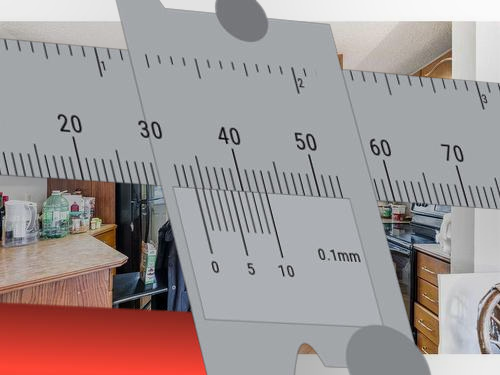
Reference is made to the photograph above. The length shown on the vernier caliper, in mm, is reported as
34.0 mm
